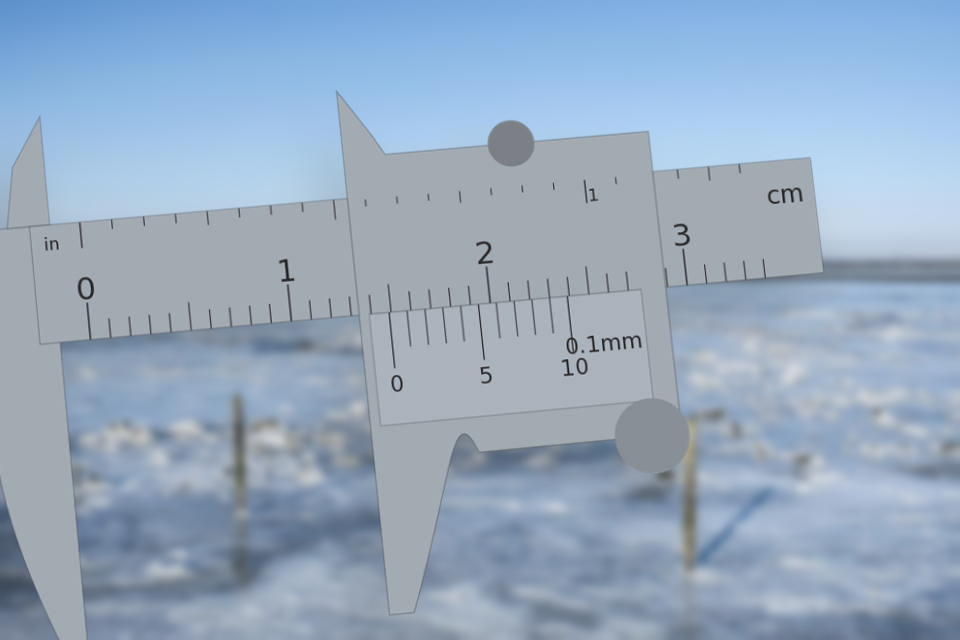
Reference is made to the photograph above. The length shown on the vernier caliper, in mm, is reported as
14.9 mm
